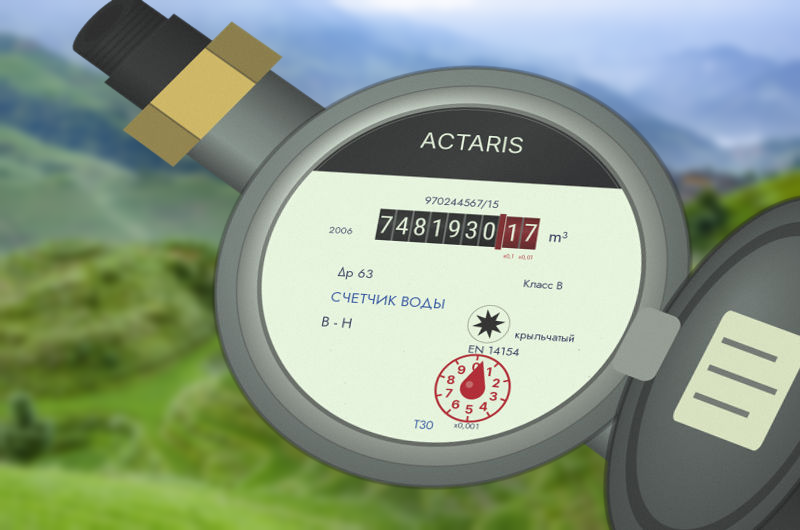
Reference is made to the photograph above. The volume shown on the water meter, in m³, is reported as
7481930.170 m³
